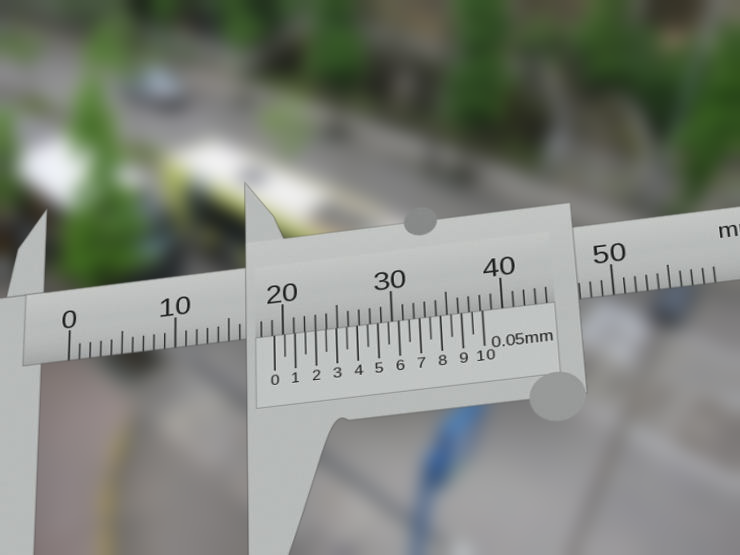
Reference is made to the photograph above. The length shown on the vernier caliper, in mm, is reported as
19.2 mm
